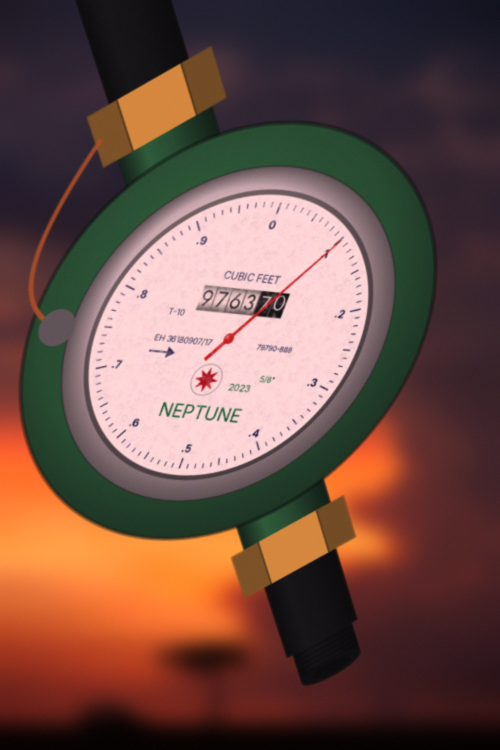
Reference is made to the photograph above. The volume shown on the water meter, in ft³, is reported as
976370.10 ft³
